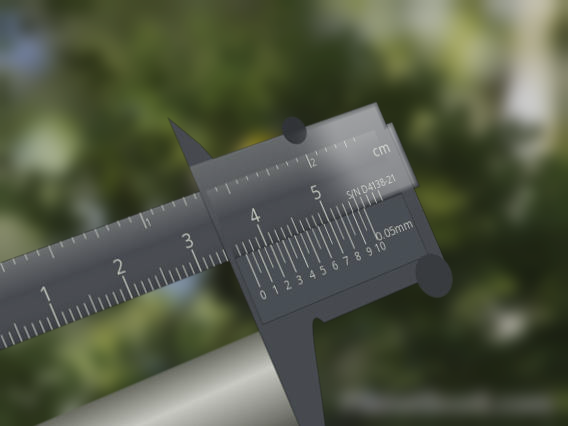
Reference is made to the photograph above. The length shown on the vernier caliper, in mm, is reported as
36.8 mm
